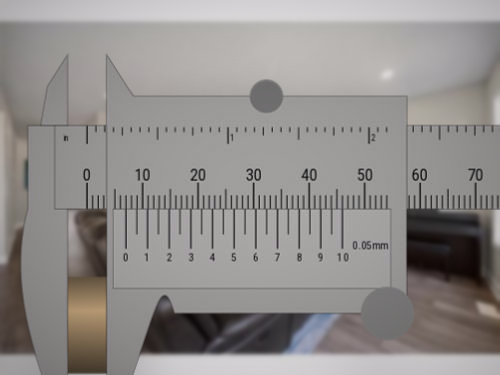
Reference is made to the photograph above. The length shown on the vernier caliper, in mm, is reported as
7.0 mm
